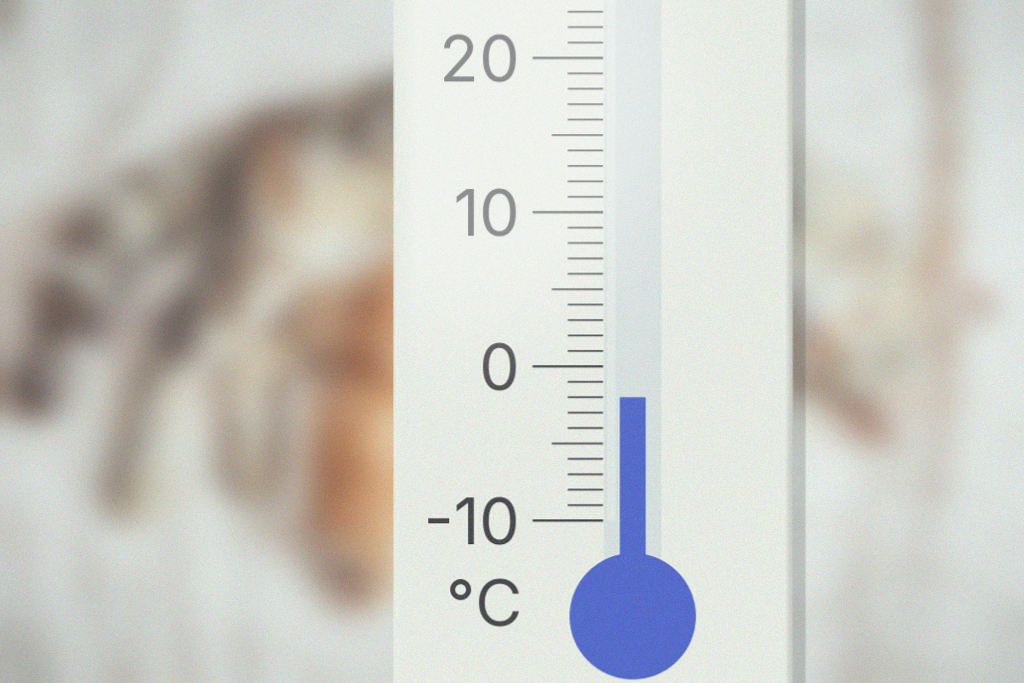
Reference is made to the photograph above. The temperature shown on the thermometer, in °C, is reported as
-2 °C
